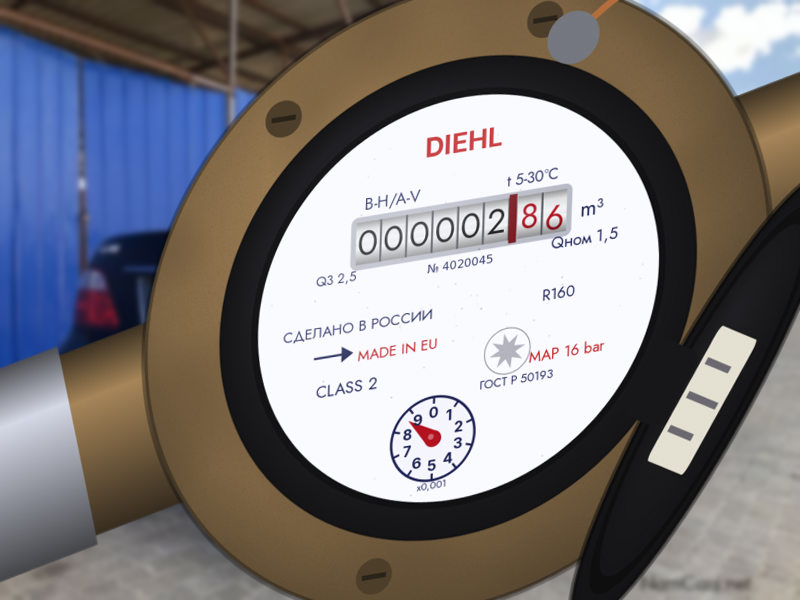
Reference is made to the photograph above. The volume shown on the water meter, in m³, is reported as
2.858 m³
